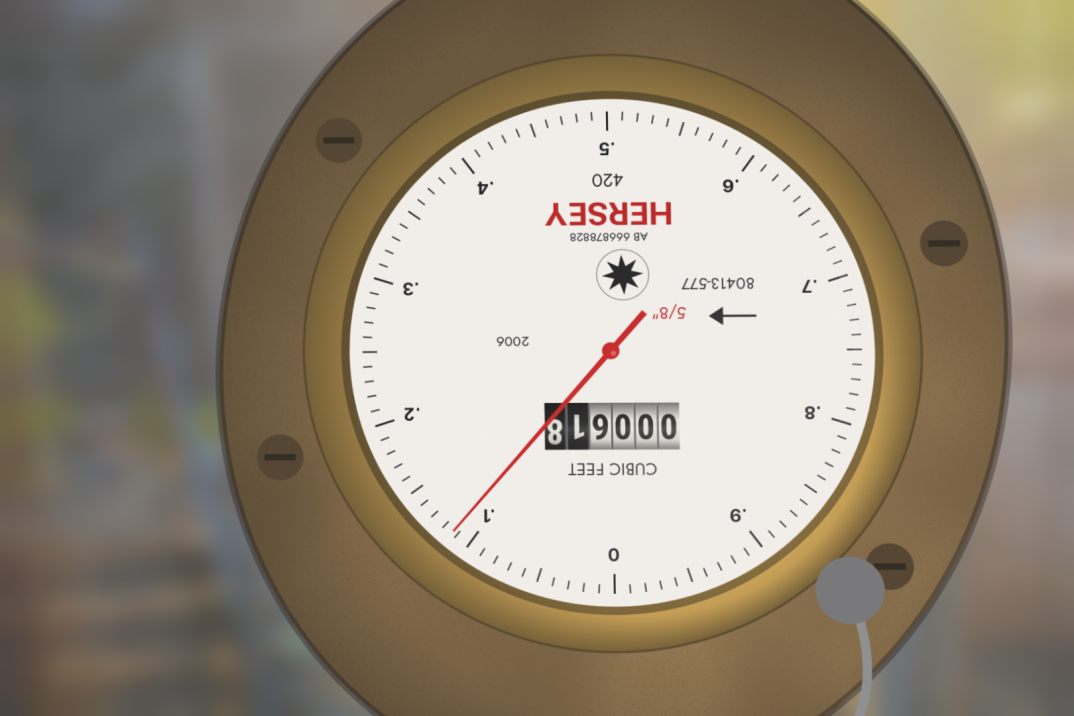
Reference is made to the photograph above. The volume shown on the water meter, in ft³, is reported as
618.11 ft³
